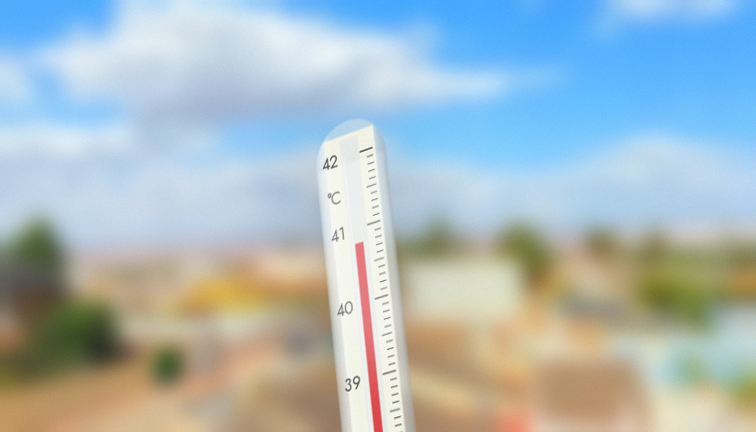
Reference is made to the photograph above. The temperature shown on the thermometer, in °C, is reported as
40.8 °C
